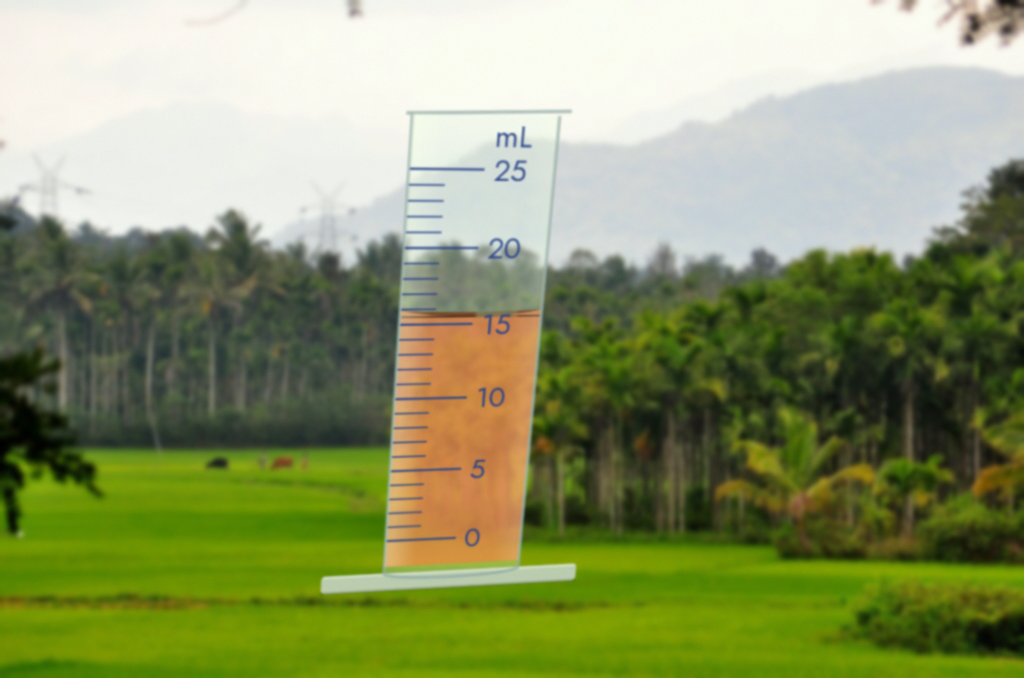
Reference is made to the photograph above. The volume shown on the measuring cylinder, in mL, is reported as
15.5 mL
